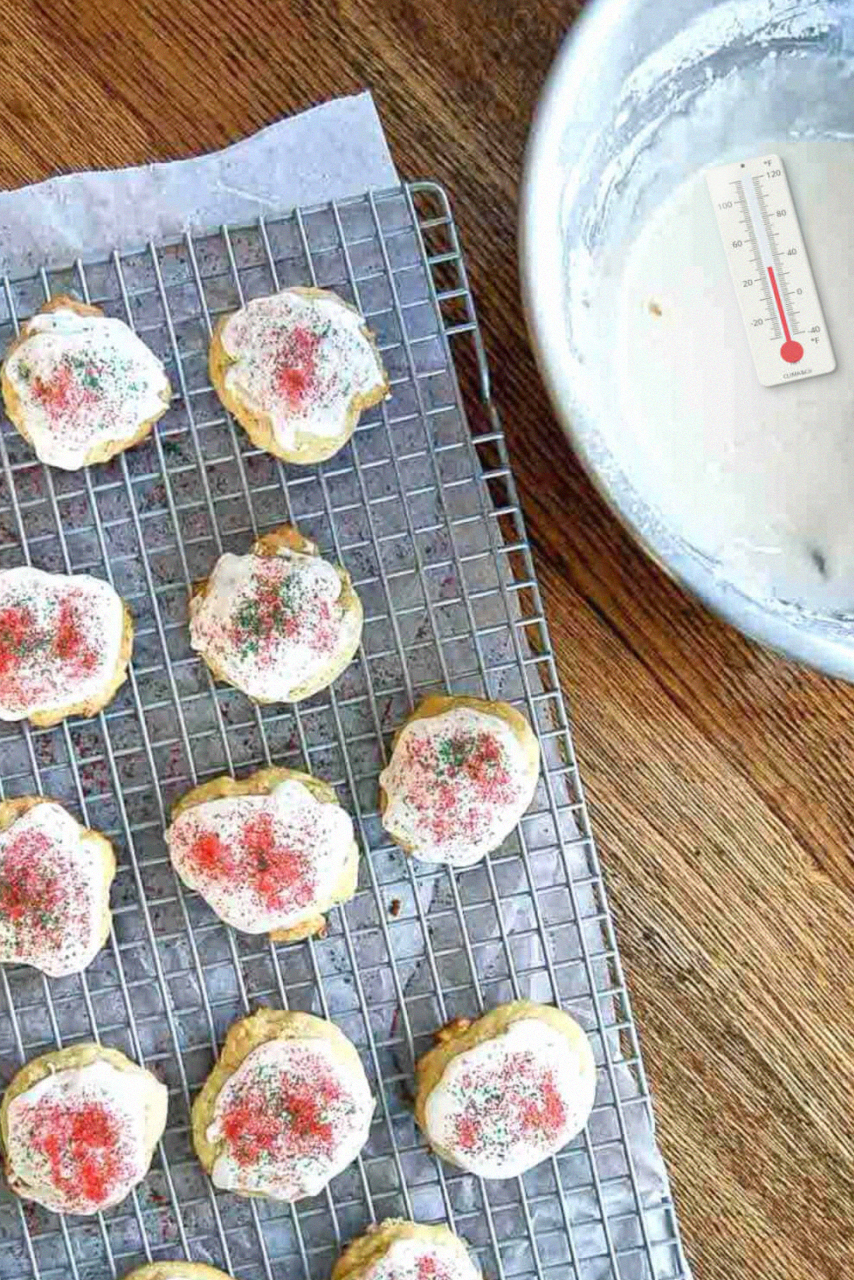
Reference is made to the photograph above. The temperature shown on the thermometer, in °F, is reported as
30 °F
